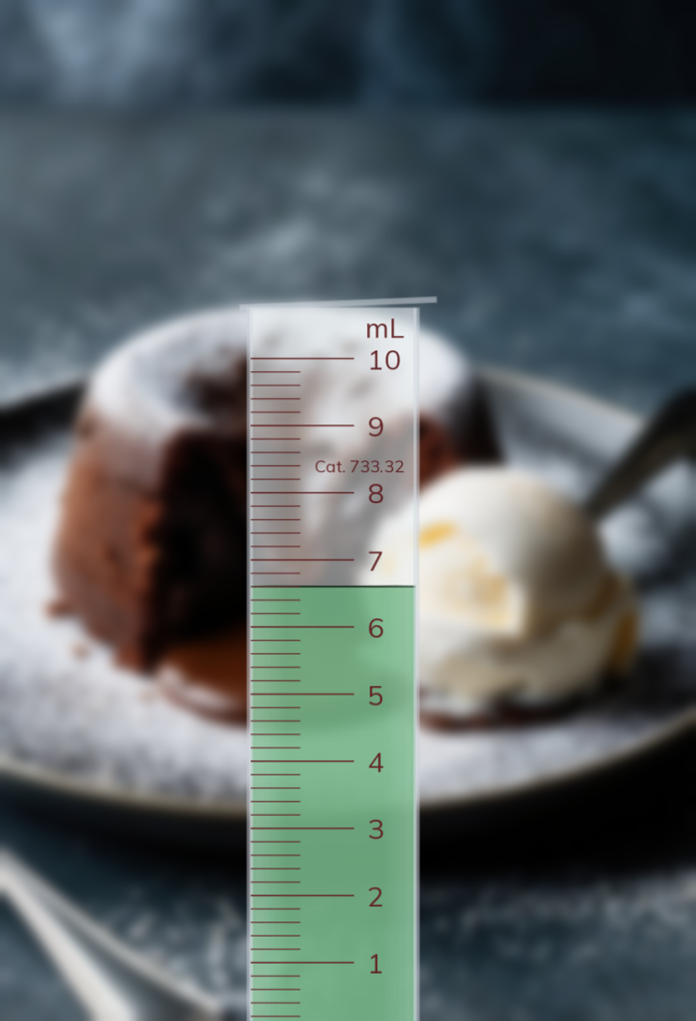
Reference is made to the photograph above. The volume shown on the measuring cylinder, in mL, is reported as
6.6 mL
